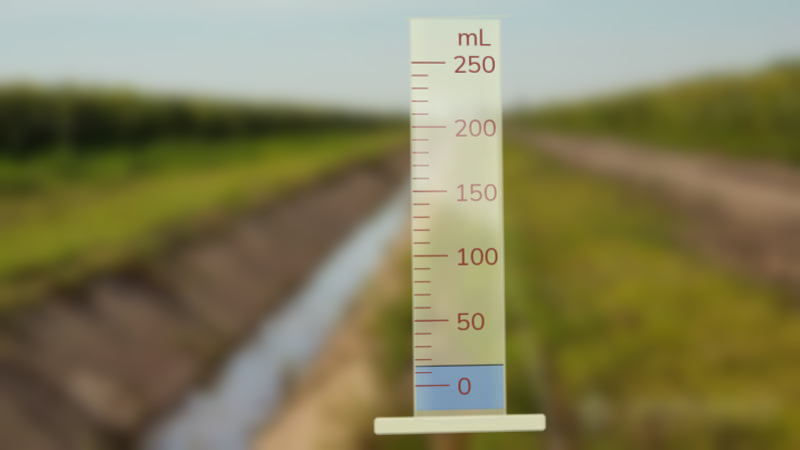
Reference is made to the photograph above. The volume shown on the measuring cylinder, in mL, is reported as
15 mL
